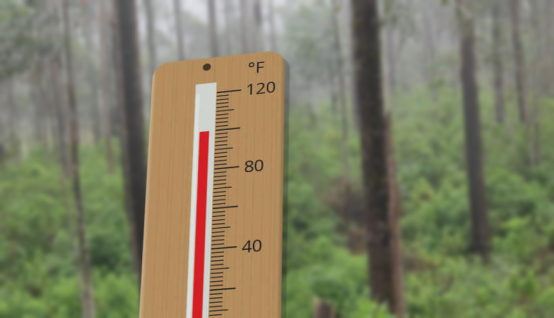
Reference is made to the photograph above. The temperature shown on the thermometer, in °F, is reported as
100 °F
